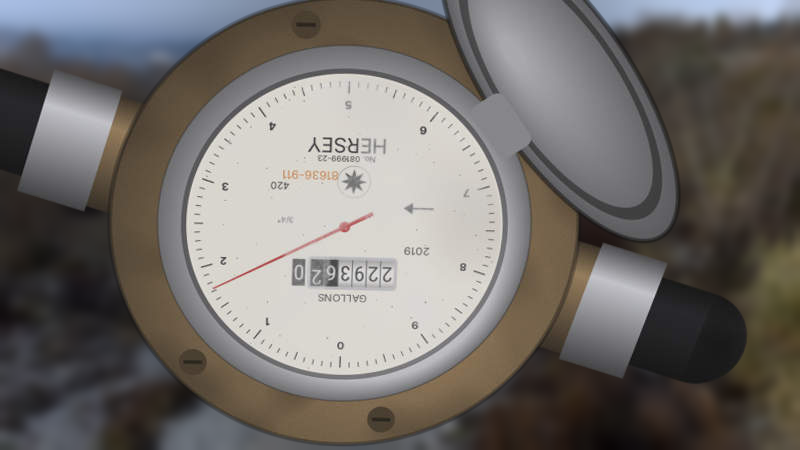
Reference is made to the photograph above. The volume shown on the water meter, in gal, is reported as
2293621.7 gal
